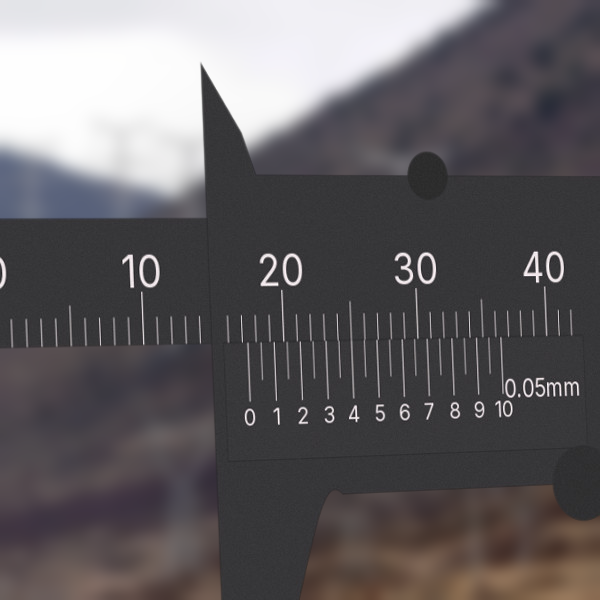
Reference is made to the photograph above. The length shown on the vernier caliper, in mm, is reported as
17.4 mm
